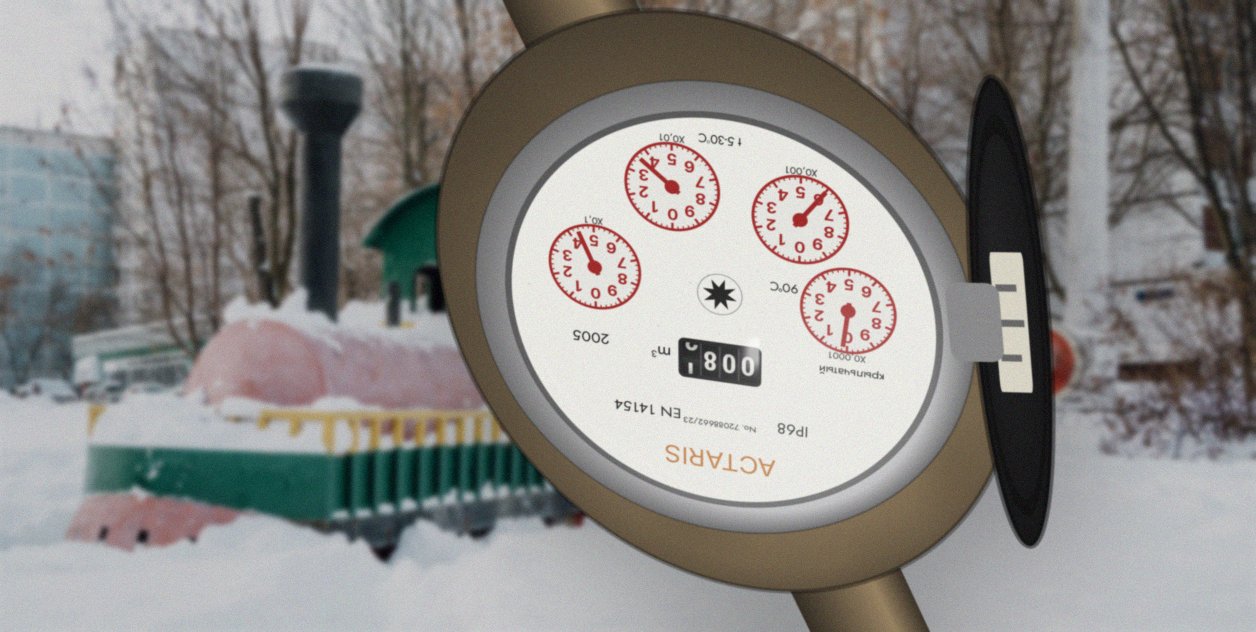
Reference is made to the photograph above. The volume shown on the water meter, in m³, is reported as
81.4360 m³
